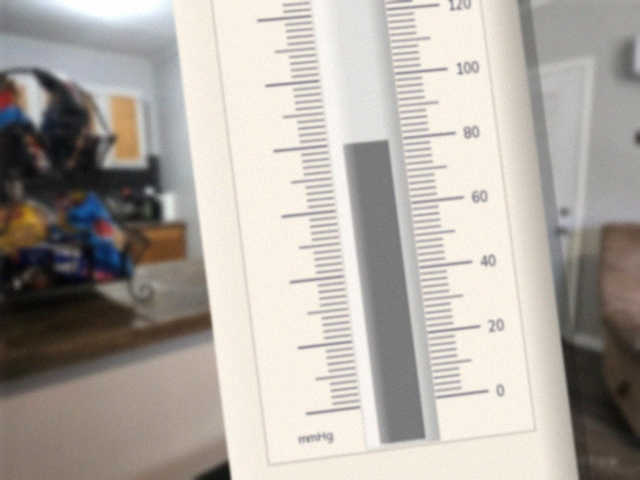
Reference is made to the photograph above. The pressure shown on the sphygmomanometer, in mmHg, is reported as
80 mmHg
